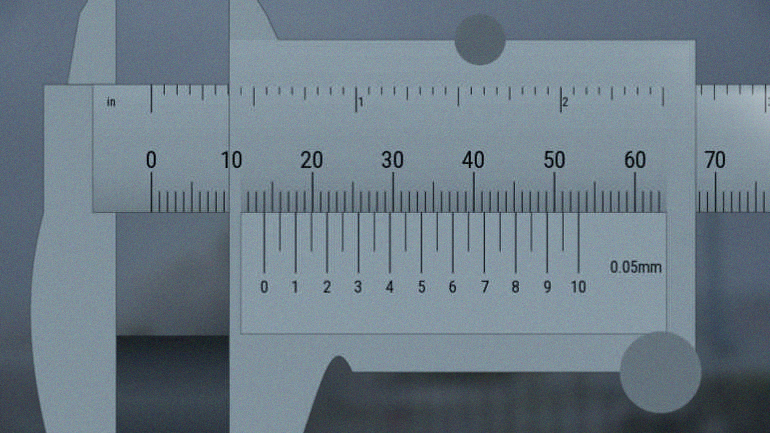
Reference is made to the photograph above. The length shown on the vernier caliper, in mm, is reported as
14.0 mm
